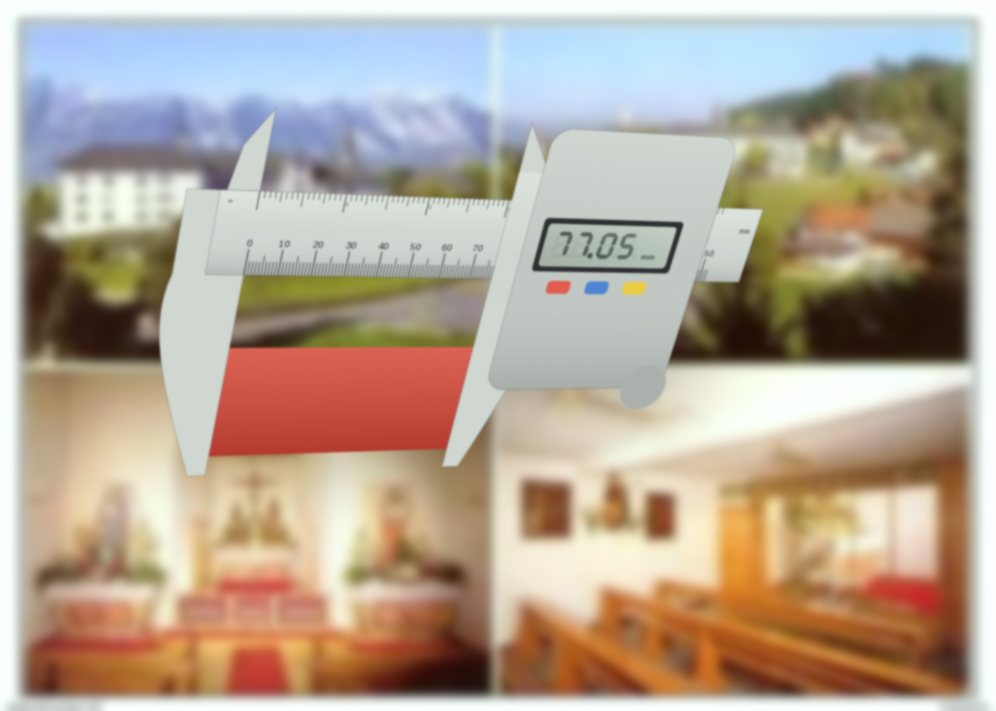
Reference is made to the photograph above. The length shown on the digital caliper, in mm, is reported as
77.05 mm
